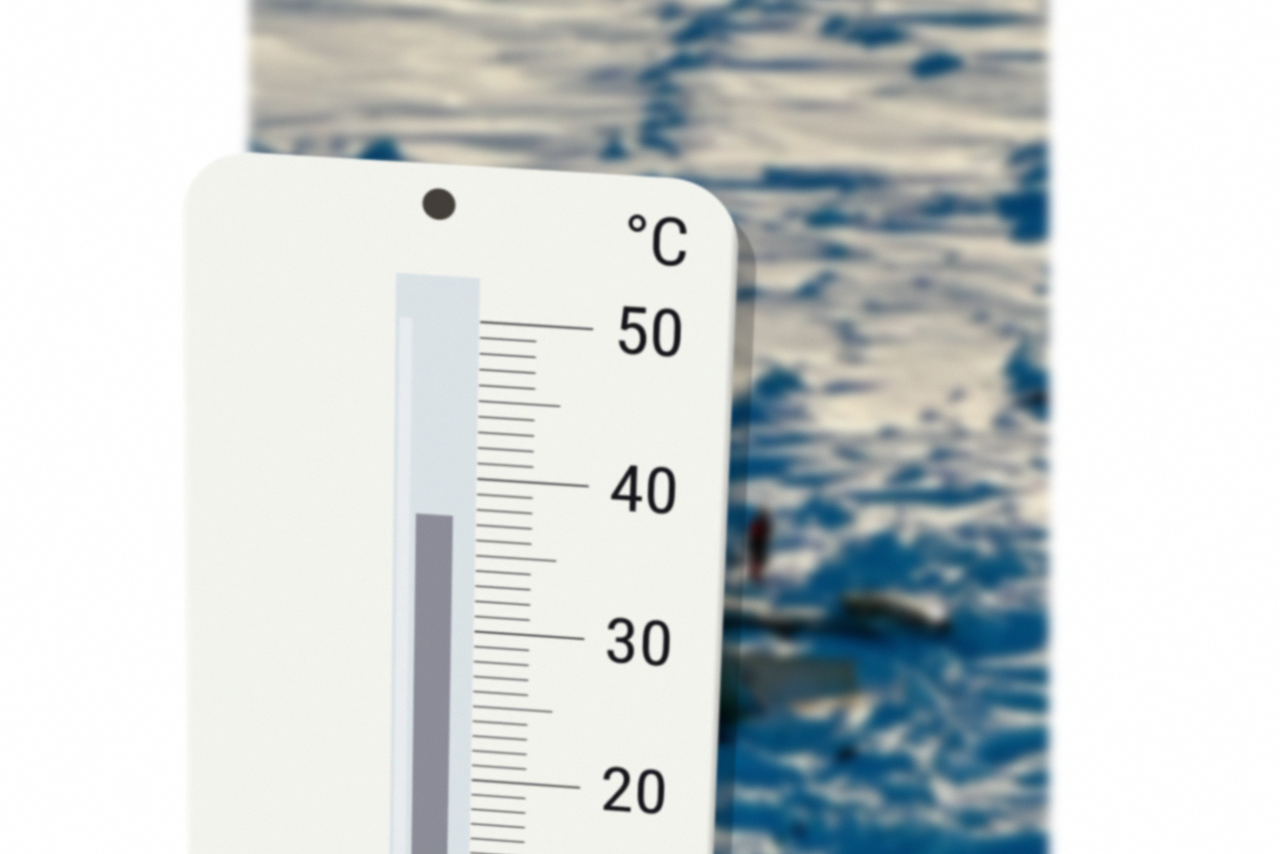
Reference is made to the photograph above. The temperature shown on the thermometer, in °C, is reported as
37.5 °C
